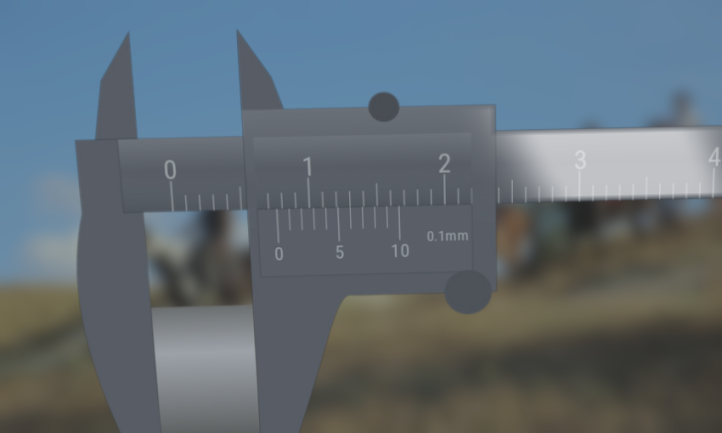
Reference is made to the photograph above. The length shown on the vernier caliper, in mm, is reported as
7.6 mm
